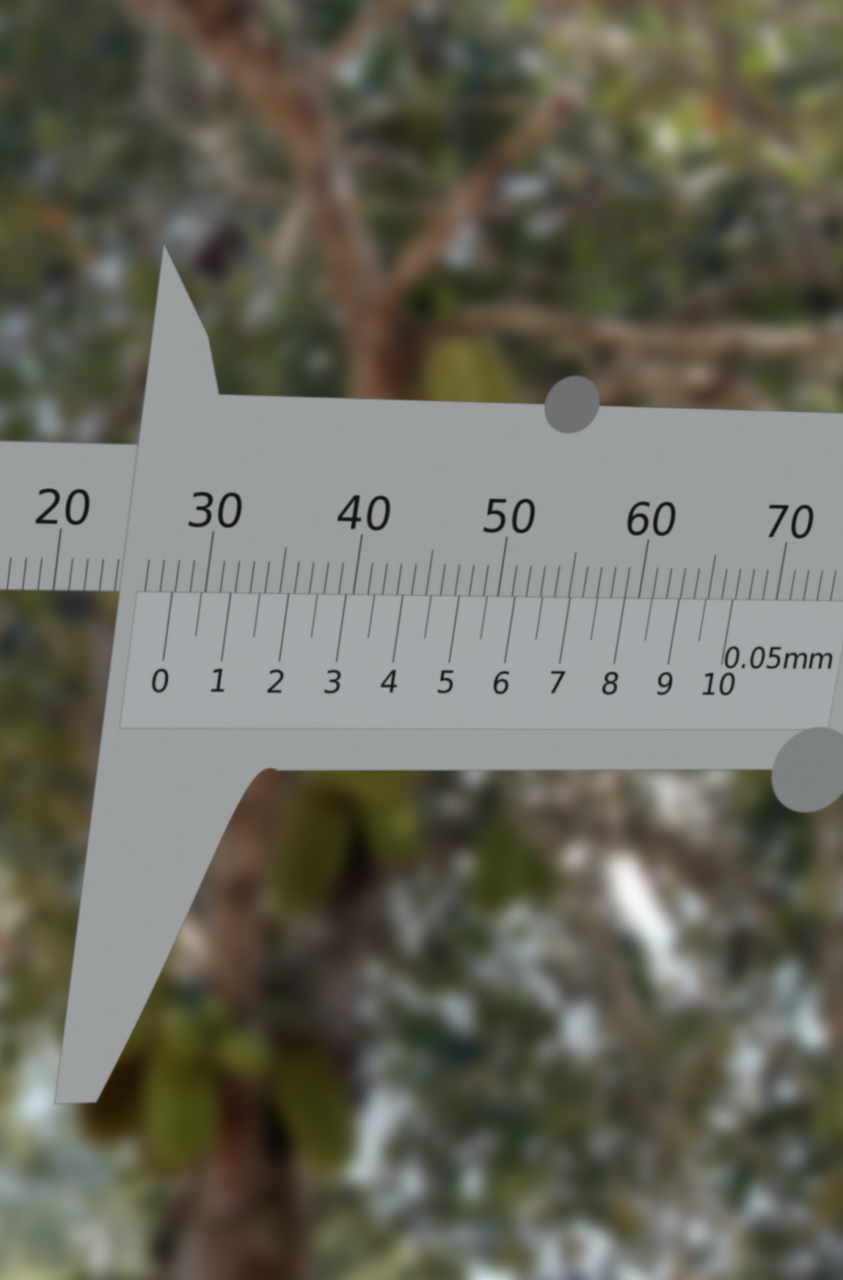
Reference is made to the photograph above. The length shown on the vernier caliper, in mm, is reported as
27.8 mm
